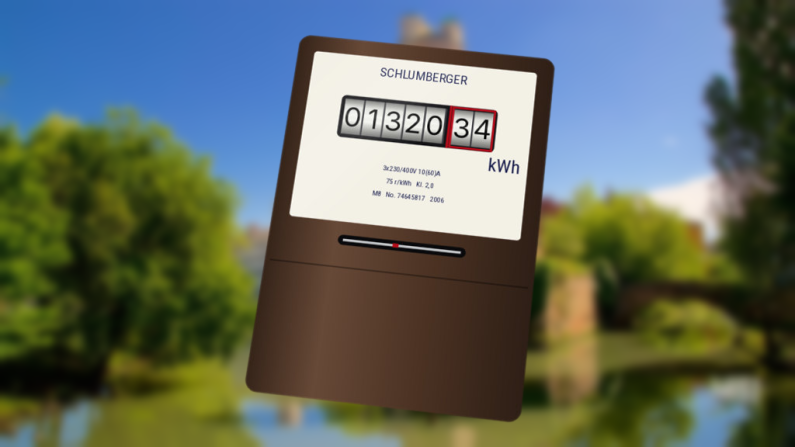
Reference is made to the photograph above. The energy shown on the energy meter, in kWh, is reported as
1320.34 kWh
